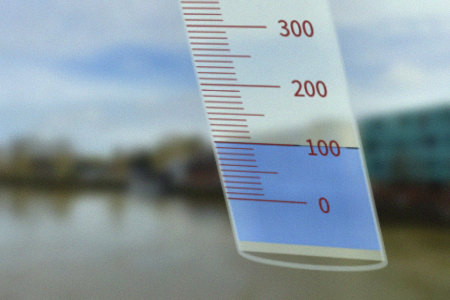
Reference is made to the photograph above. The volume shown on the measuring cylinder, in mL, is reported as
100 mL
